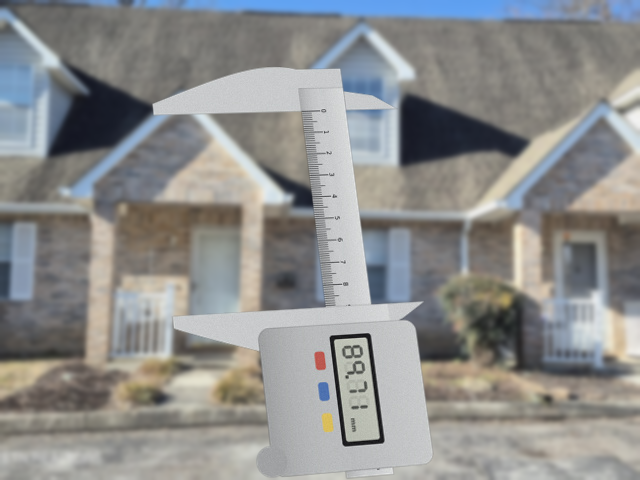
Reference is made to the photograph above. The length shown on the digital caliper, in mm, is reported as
89.71 mm
